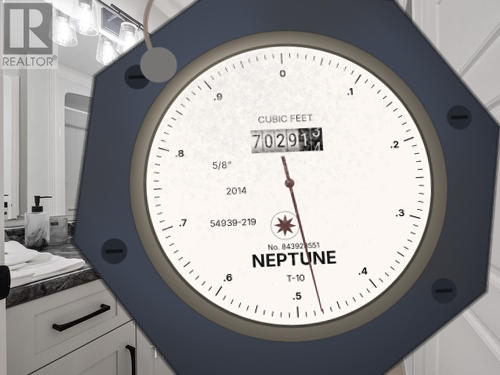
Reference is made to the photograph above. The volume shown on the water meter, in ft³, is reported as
702913.47 ft³
